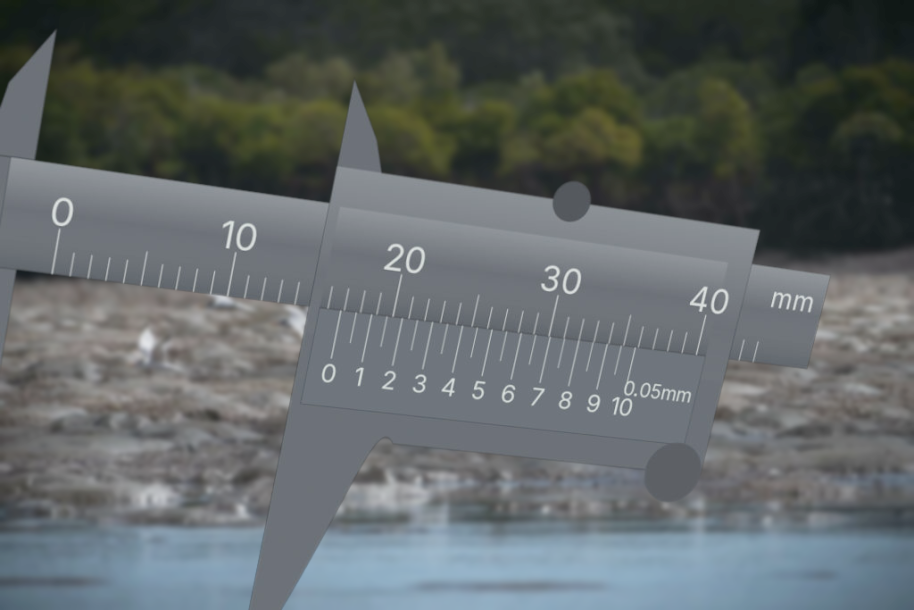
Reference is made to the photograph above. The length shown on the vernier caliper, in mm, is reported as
16.8 mm
